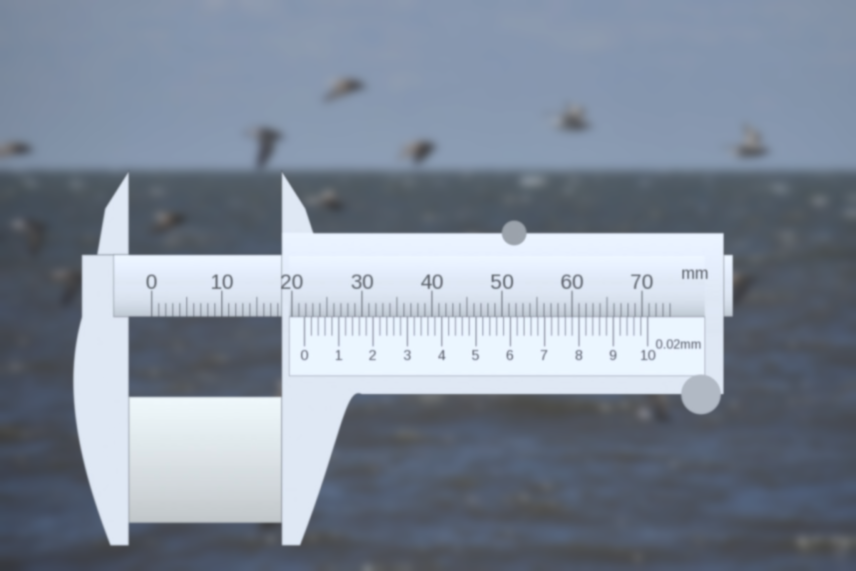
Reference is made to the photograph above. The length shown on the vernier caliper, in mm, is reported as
21.8 mm
